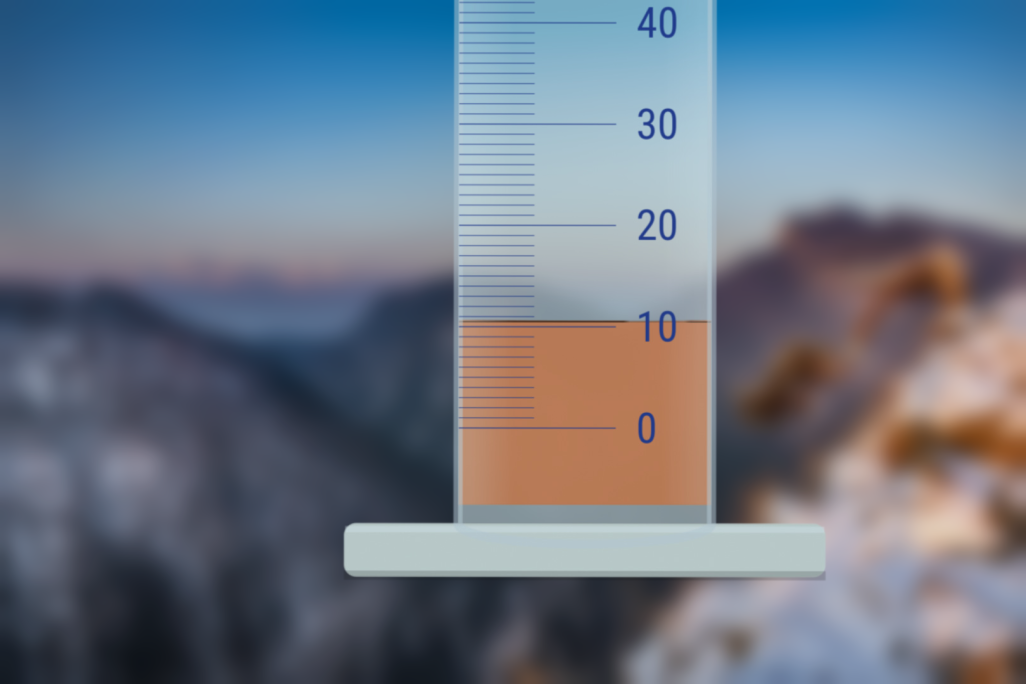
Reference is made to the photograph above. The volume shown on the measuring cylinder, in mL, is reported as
10.5 mL
